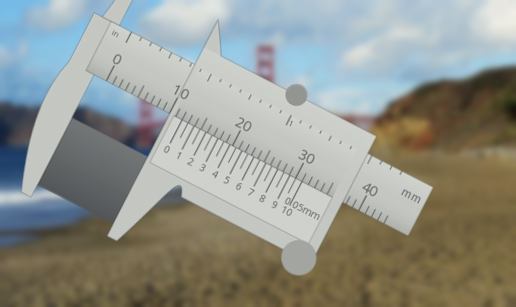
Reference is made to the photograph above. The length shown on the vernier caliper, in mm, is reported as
12.0 mm
